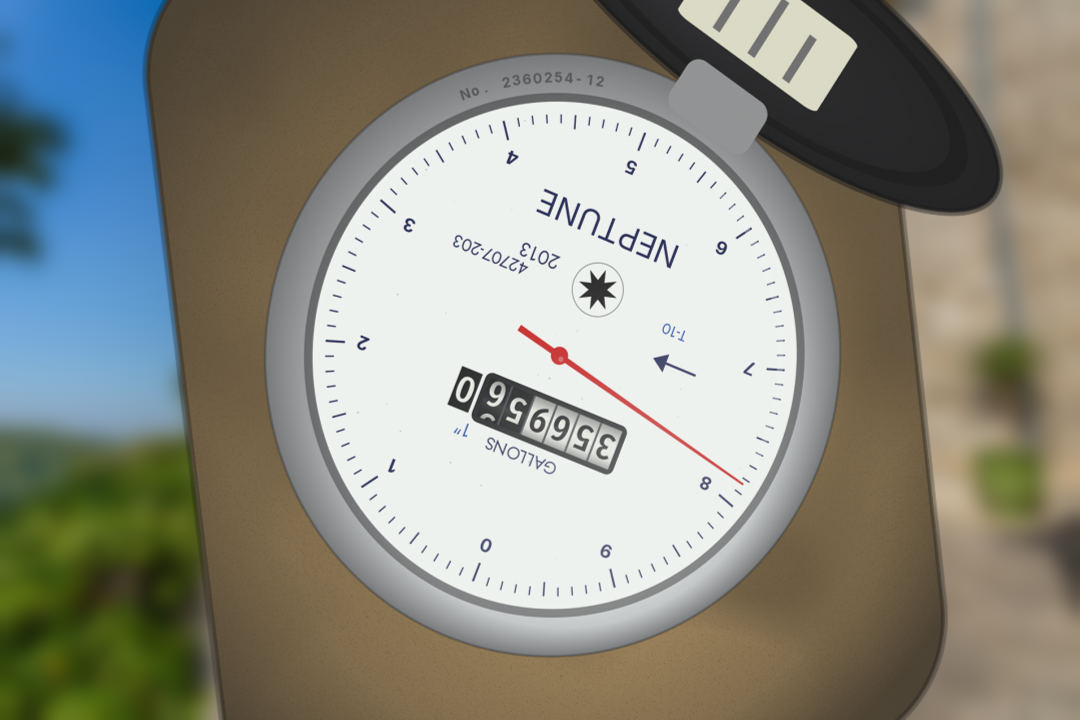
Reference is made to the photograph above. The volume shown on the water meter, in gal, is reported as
3569557.8 gal
